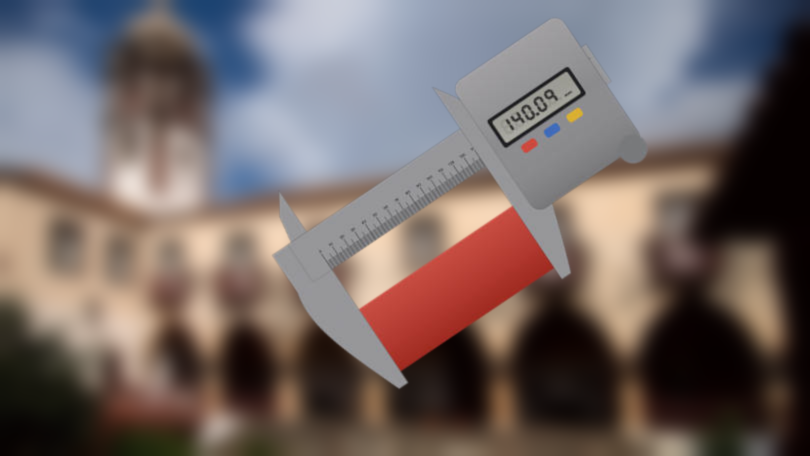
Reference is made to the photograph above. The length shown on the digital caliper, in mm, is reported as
140.09 mm
